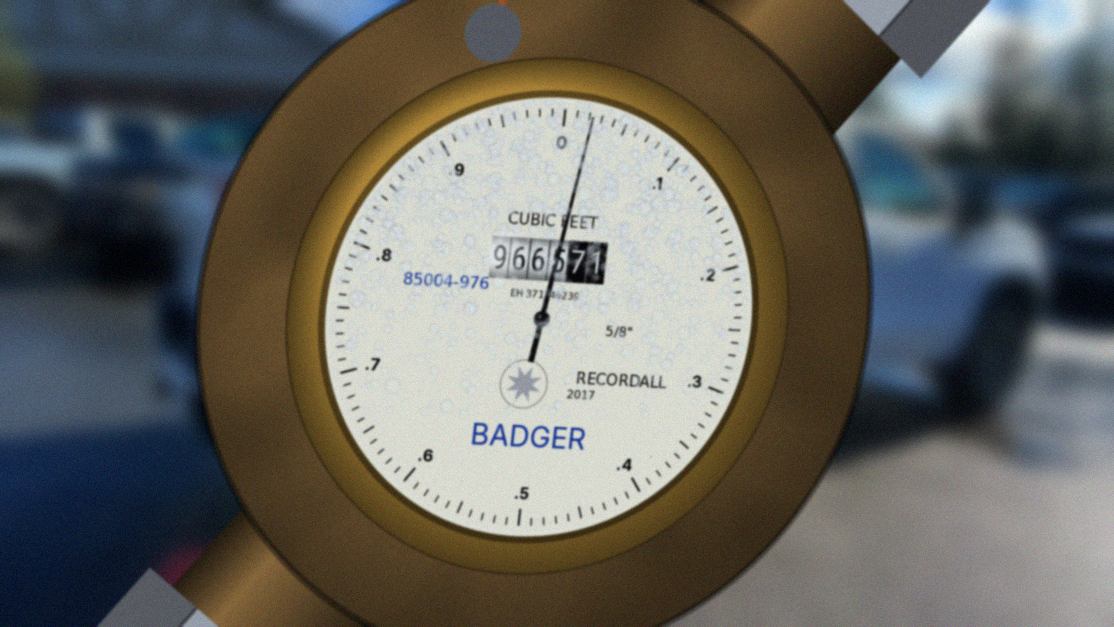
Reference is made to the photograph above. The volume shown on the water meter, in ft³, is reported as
966571.02 ft³
